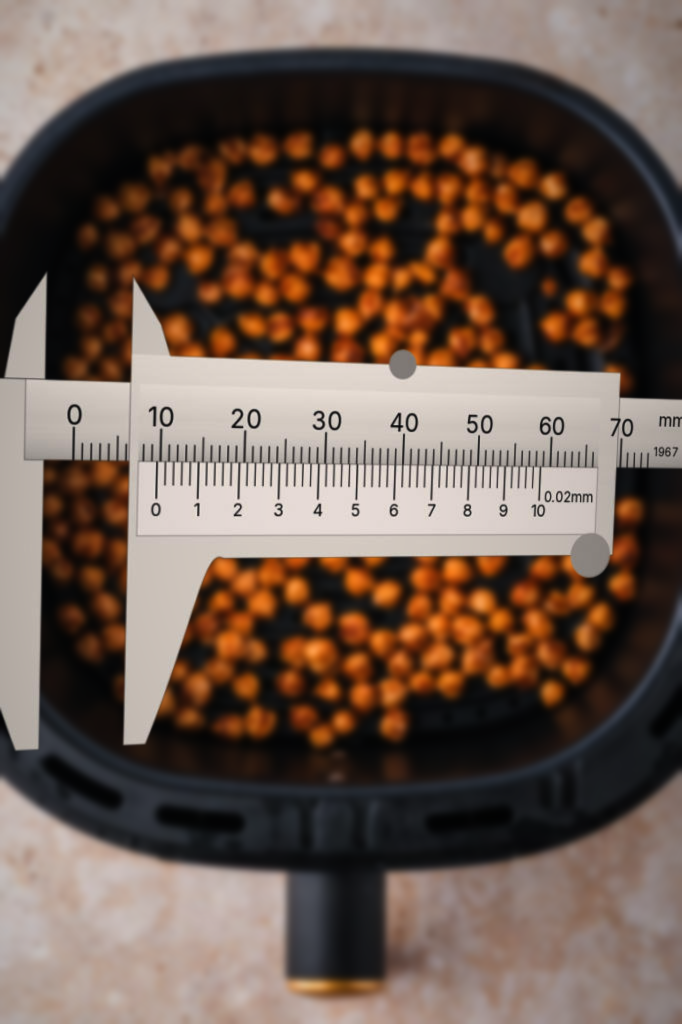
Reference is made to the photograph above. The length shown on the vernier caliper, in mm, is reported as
9.6 mm
